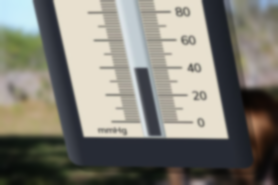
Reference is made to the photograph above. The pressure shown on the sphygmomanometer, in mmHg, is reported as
40 mmHg
